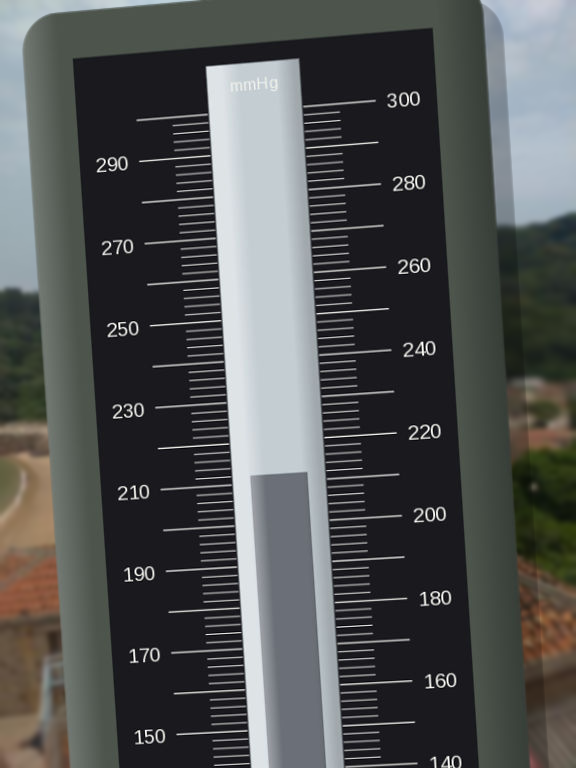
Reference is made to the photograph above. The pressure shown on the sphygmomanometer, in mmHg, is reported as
212 mmHg
